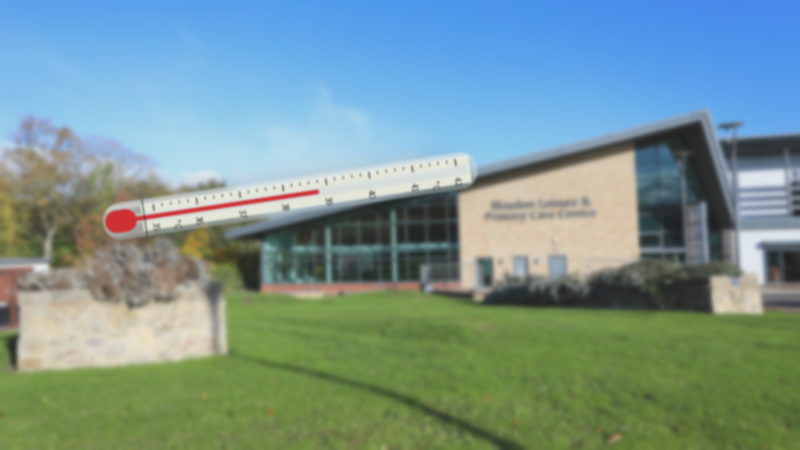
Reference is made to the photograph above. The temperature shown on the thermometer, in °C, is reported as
38.8 °C
